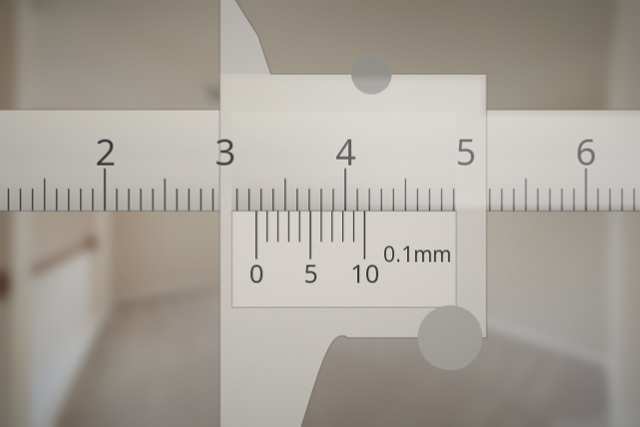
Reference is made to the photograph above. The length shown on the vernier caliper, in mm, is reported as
32.6 mm
